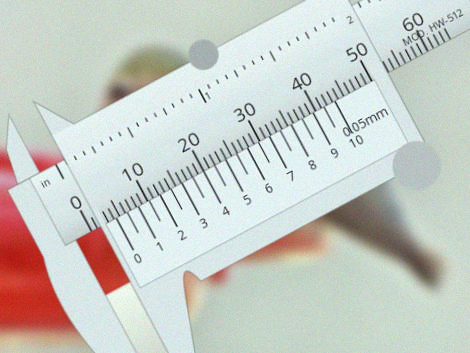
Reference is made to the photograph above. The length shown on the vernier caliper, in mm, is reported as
4.4 mm
